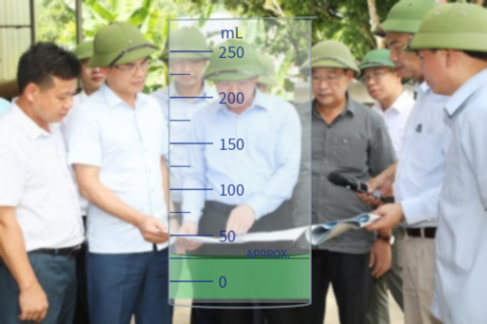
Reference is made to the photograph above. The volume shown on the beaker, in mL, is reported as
25 mL
